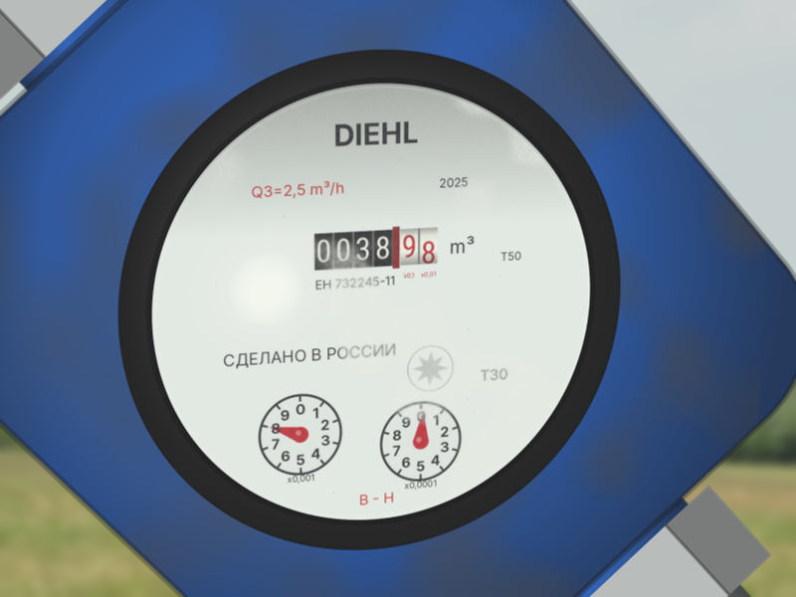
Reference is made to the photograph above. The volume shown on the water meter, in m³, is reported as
38.9780 m³
